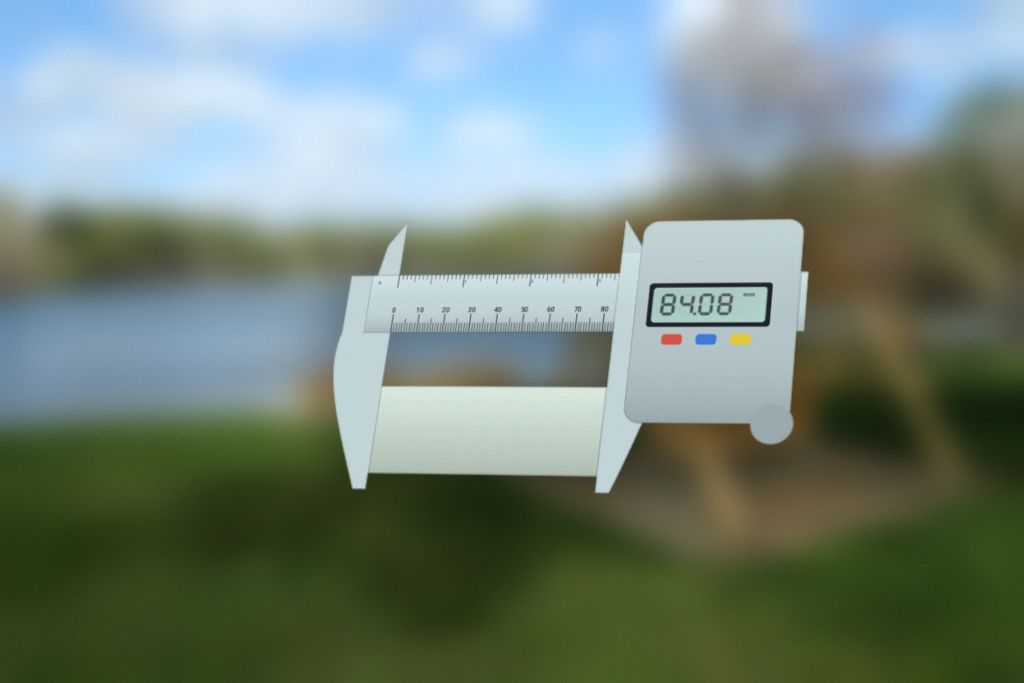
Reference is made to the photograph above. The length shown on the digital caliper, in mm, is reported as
84.08 mm
